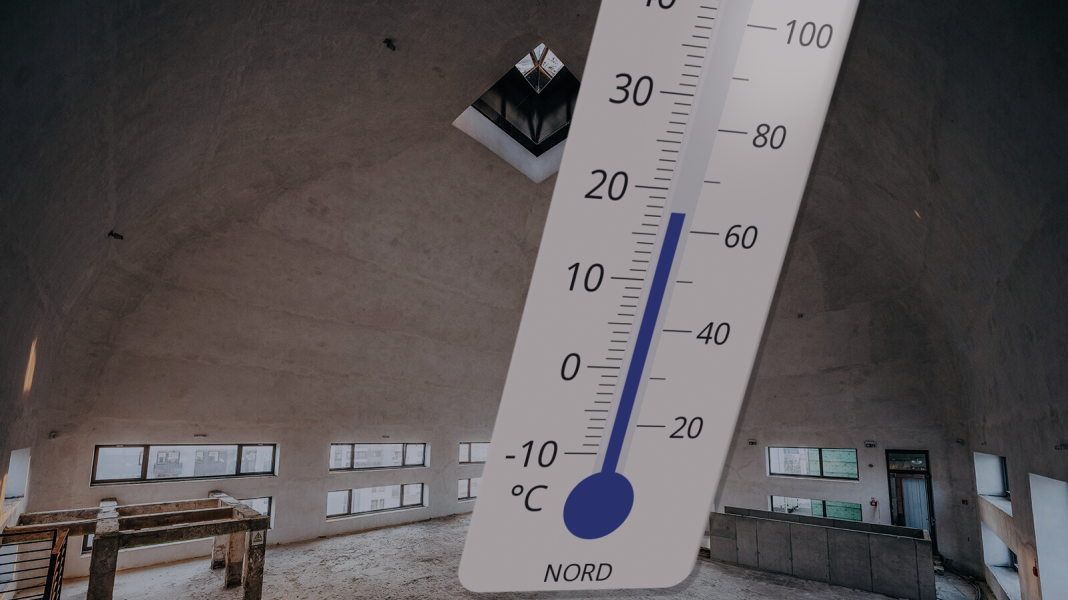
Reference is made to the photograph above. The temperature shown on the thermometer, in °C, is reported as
17.5 °C
